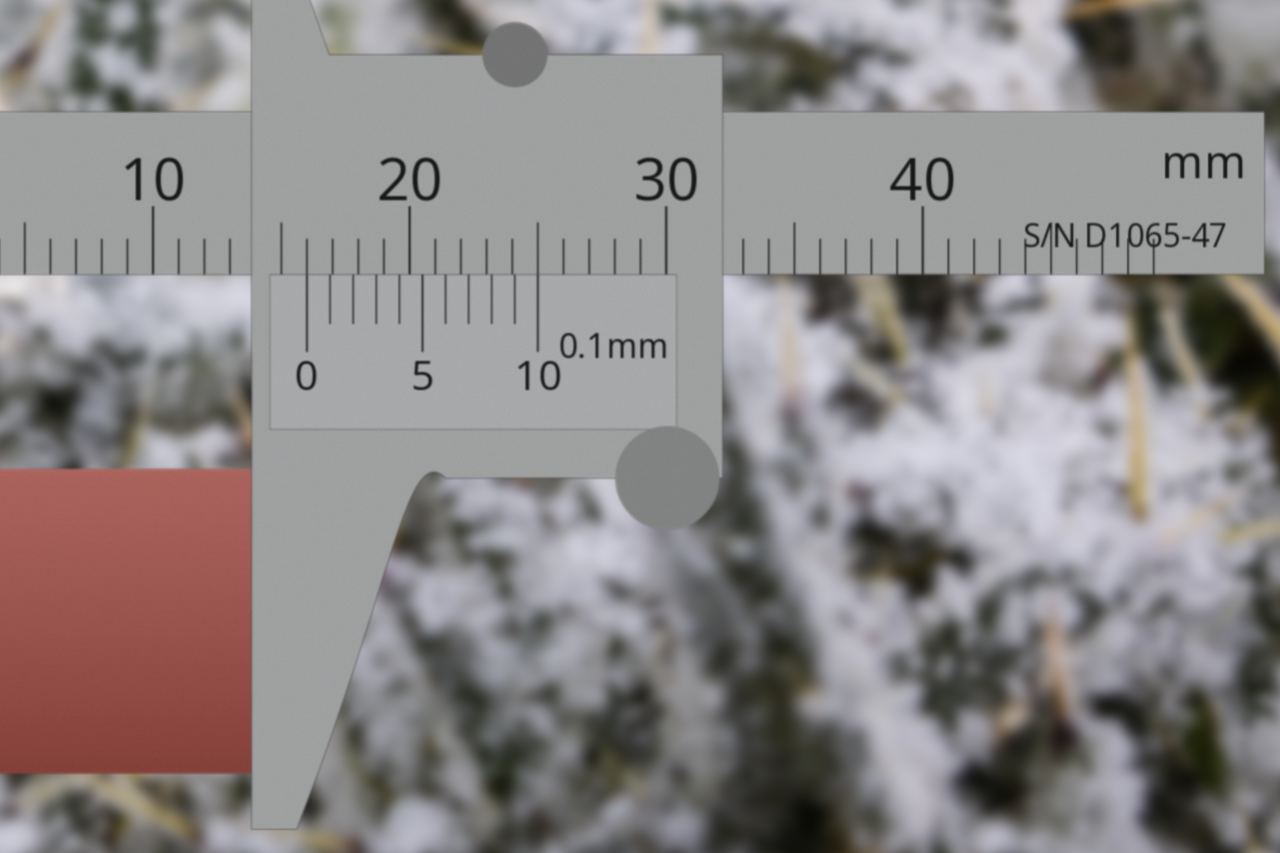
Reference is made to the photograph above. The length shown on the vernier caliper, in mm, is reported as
16.0 mm
